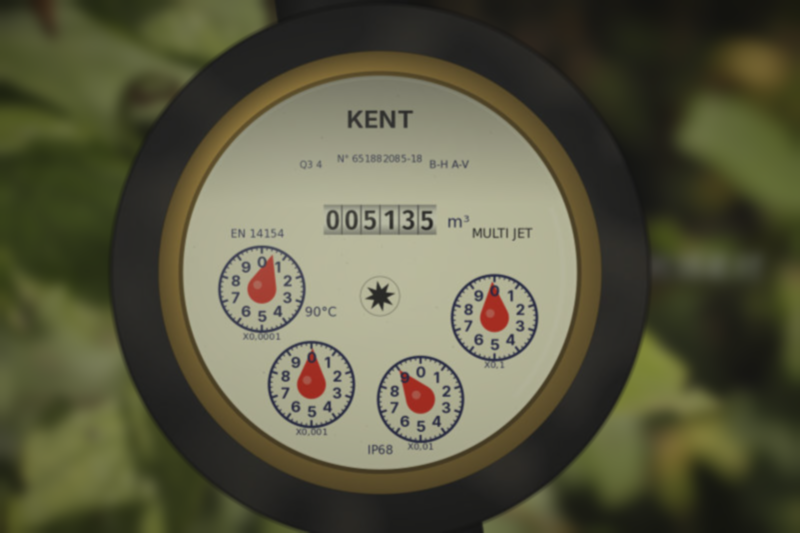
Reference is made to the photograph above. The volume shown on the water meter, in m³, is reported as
5134.9900 m³
